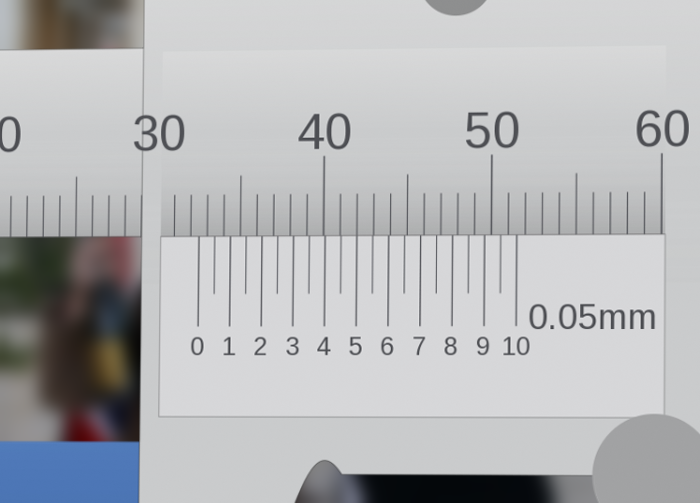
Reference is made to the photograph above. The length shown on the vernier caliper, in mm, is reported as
32.5 mm
